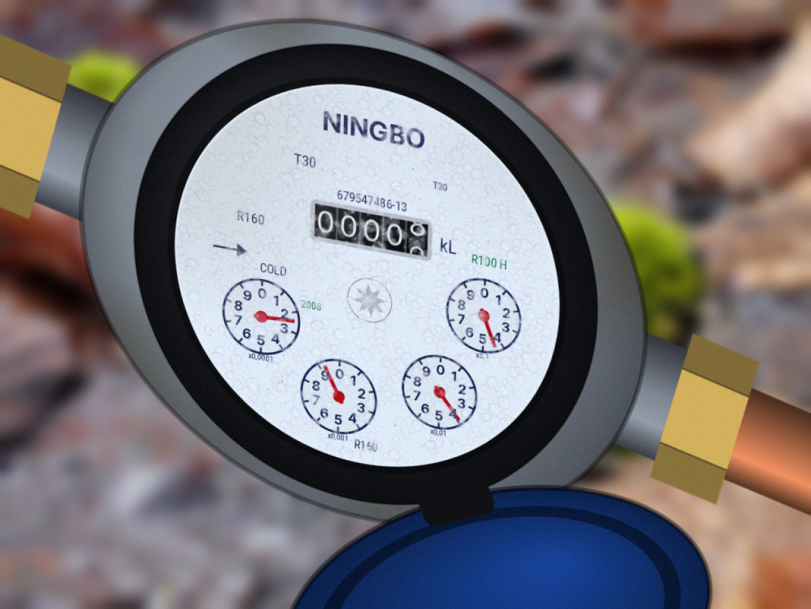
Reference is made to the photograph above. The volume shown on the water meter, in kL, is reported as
8.4392 kL
